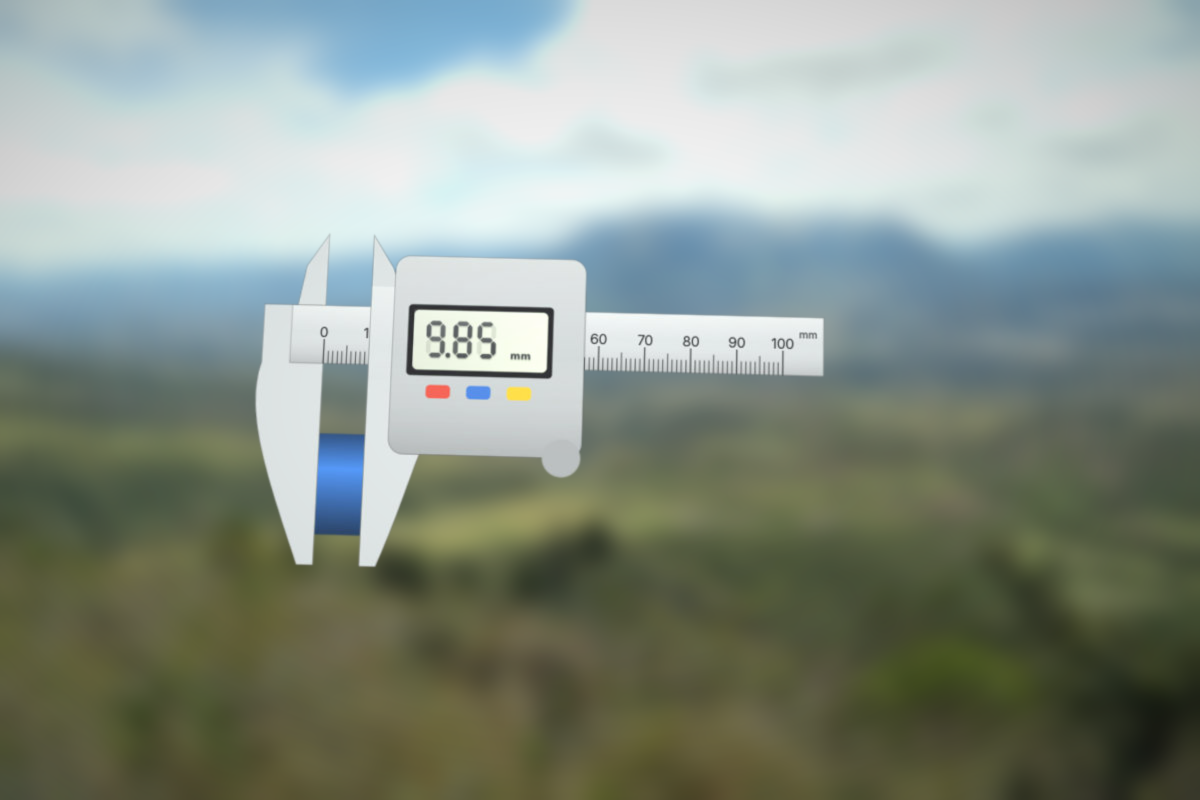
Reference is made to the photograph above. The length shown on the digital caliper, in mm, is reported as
9.85 mm
